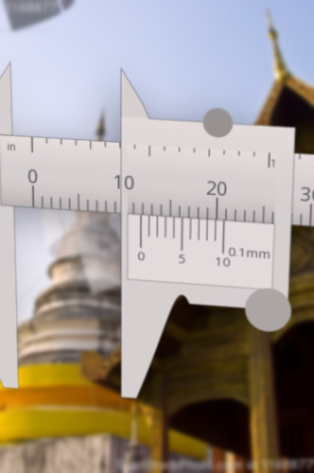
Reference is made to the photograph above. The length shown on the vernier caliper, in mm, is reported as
11.8 mm
